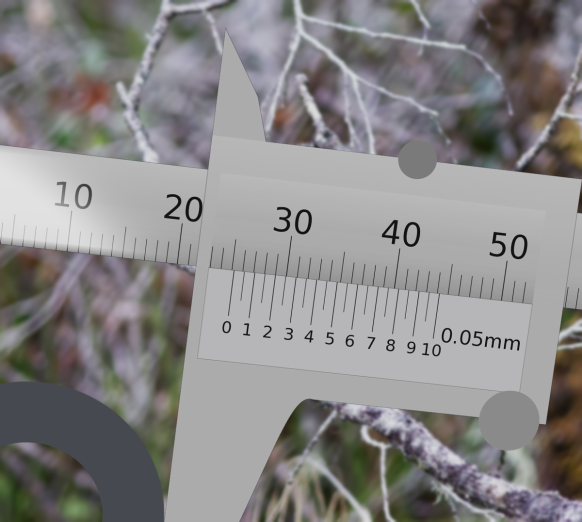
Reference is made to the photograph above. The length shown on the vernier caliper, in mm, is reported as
25.2 mm
